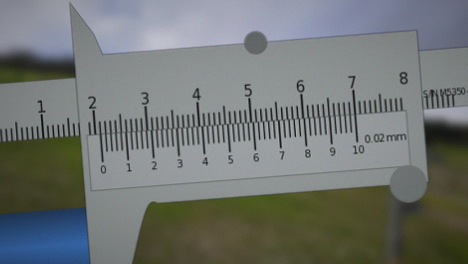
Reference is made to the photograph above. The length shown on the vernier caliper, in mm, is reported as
21.0 mm
